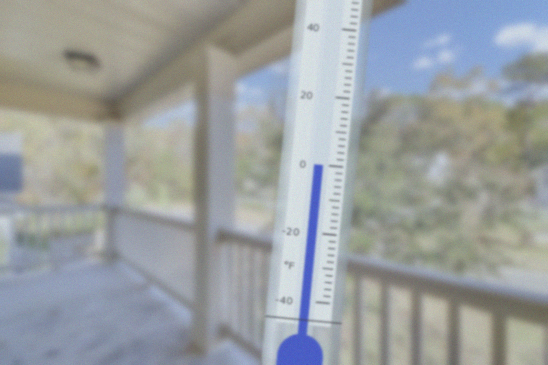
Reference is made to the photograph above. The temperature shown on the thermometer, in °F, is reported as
0 °F
